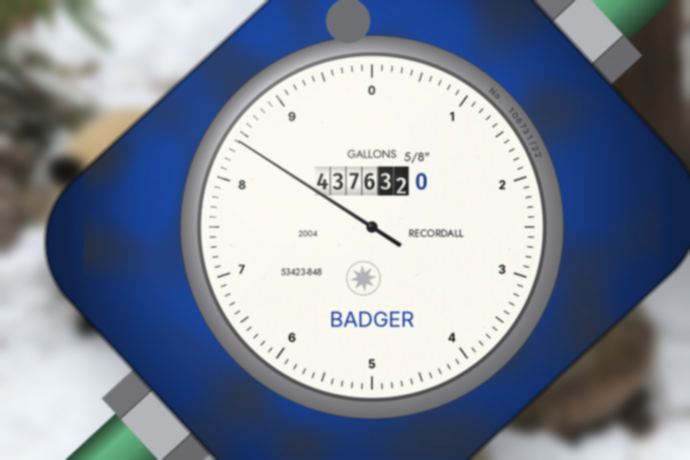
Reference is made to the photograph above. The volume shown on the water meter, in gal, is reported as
4376318.4 gal
